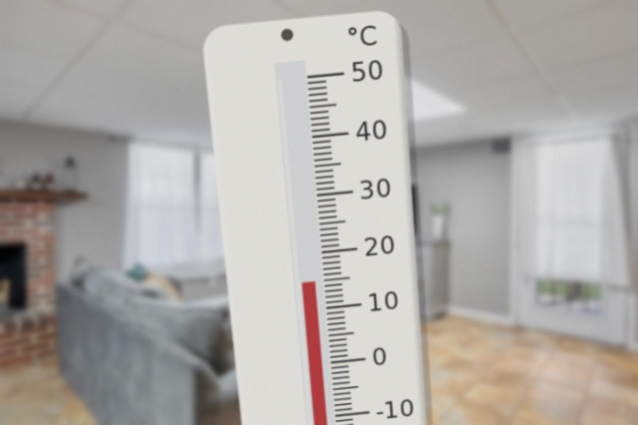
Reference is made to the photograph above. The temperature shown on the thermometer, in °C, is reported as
15 °C
